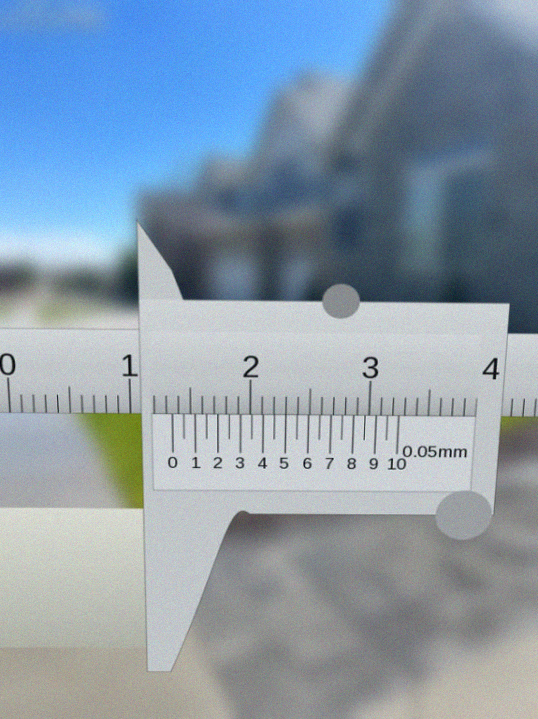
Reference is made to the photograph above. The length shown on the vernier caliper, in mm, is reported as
13.5 mm
